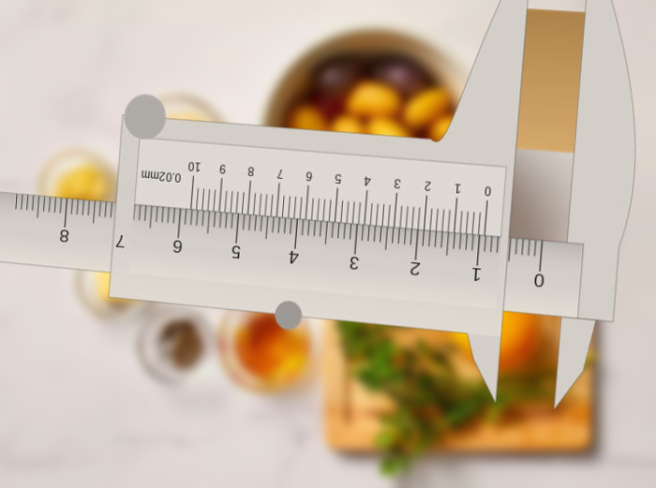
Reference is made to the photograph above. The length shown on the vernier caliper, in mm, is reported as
9.2 mm
